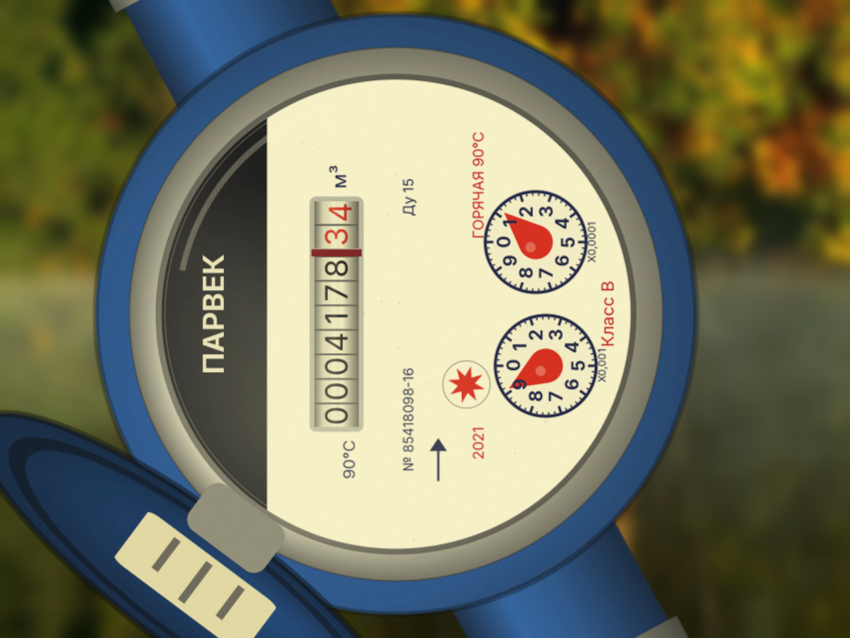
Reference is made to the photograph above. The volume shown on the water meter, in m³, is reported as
4178.3391 m³
